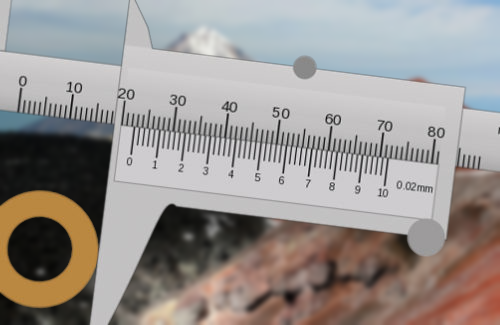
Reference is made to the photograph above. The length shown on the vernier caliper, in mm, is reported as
22.5 mm
